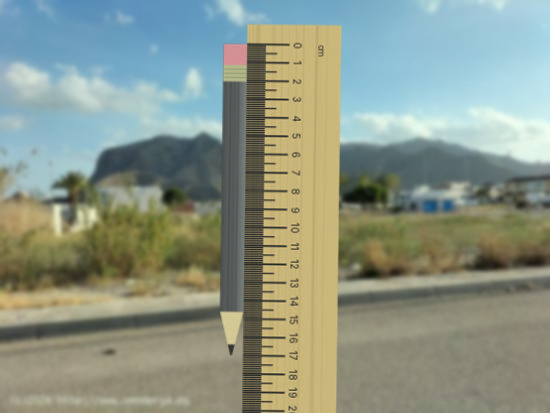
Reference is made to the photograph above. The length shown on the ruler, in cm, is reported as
17 cm
